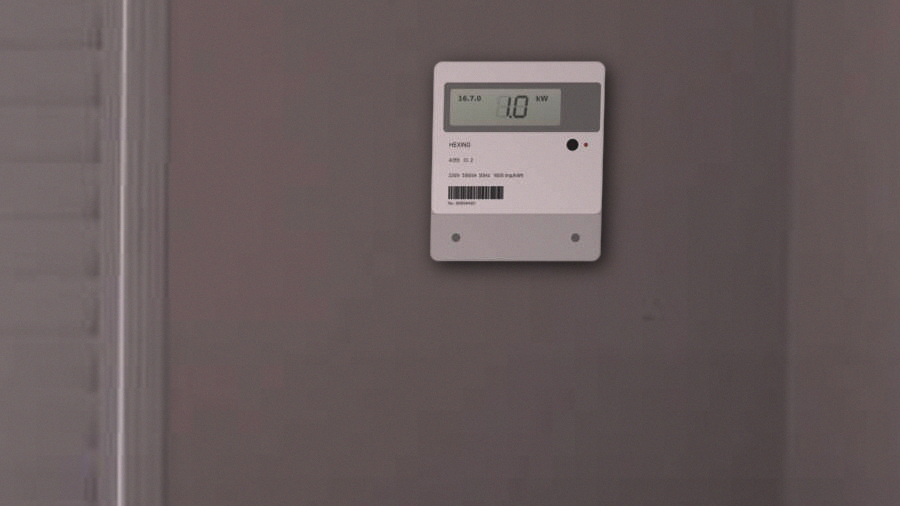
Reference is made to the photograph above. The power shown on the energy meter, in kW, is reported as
1.0 kW
